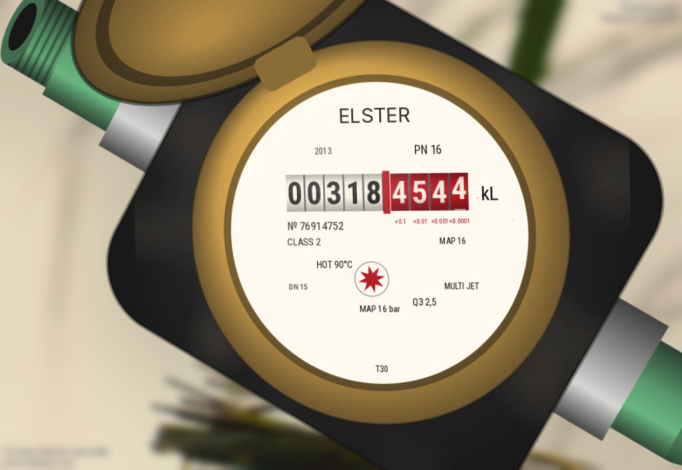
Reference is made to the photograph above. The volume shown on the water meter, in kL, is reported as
318.4544 kL
